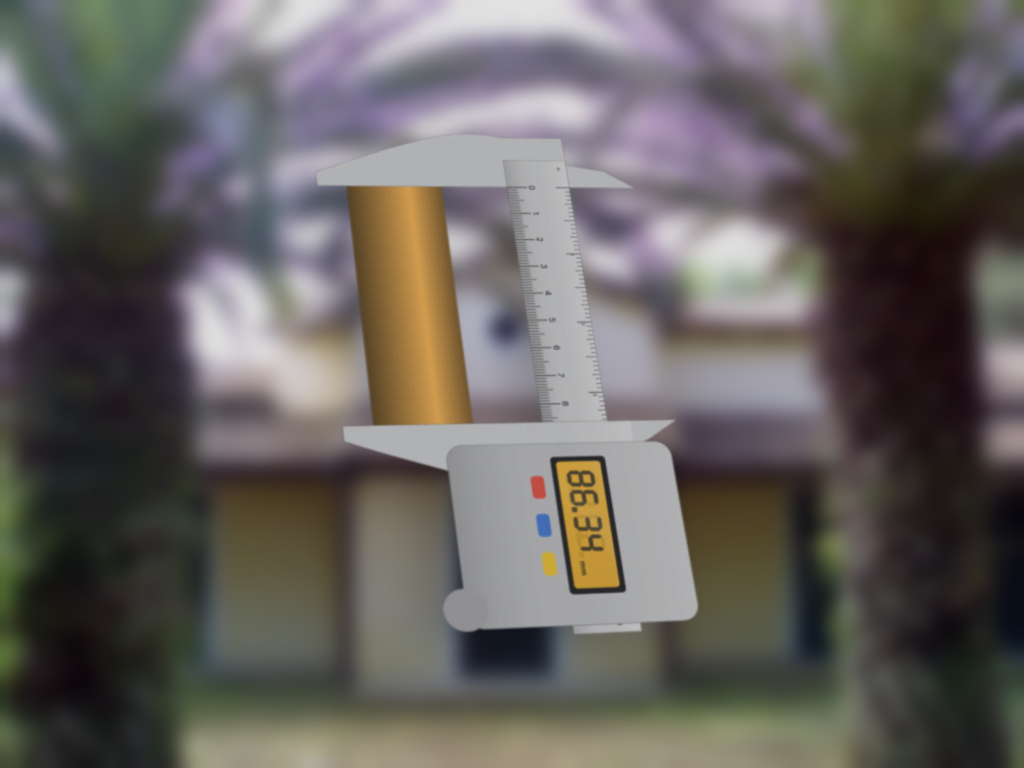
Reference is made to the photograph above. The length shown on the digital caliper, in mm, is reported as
86.34 mm
